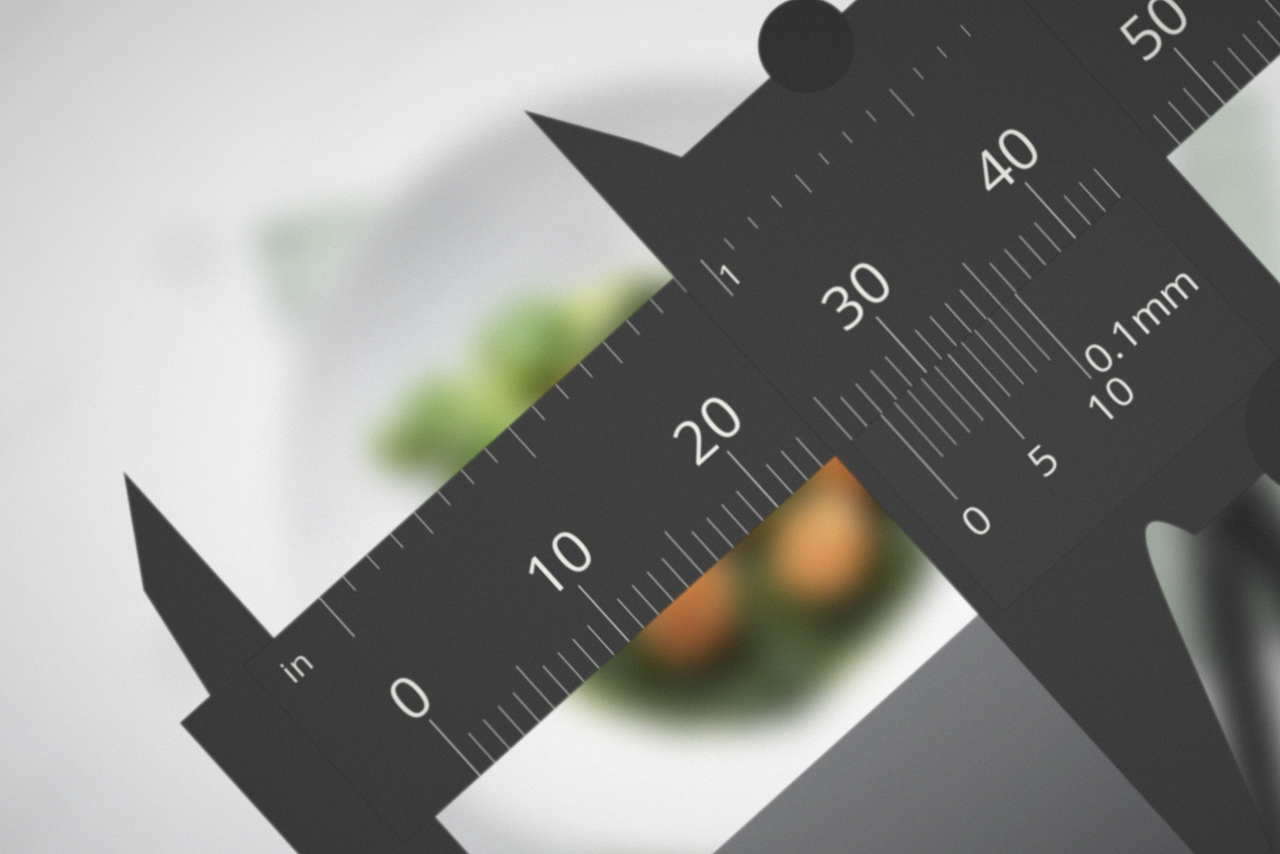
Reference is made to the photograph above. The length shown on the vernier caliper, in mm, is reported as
26.9 mm
